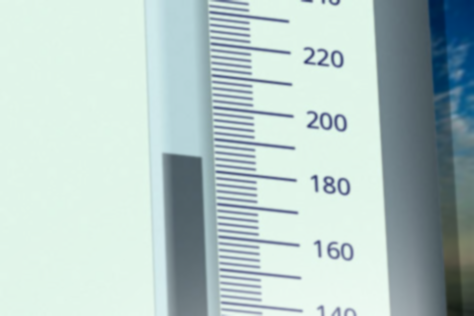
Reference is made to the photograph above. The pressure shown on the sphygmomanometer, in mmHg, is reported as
184 mmHg
